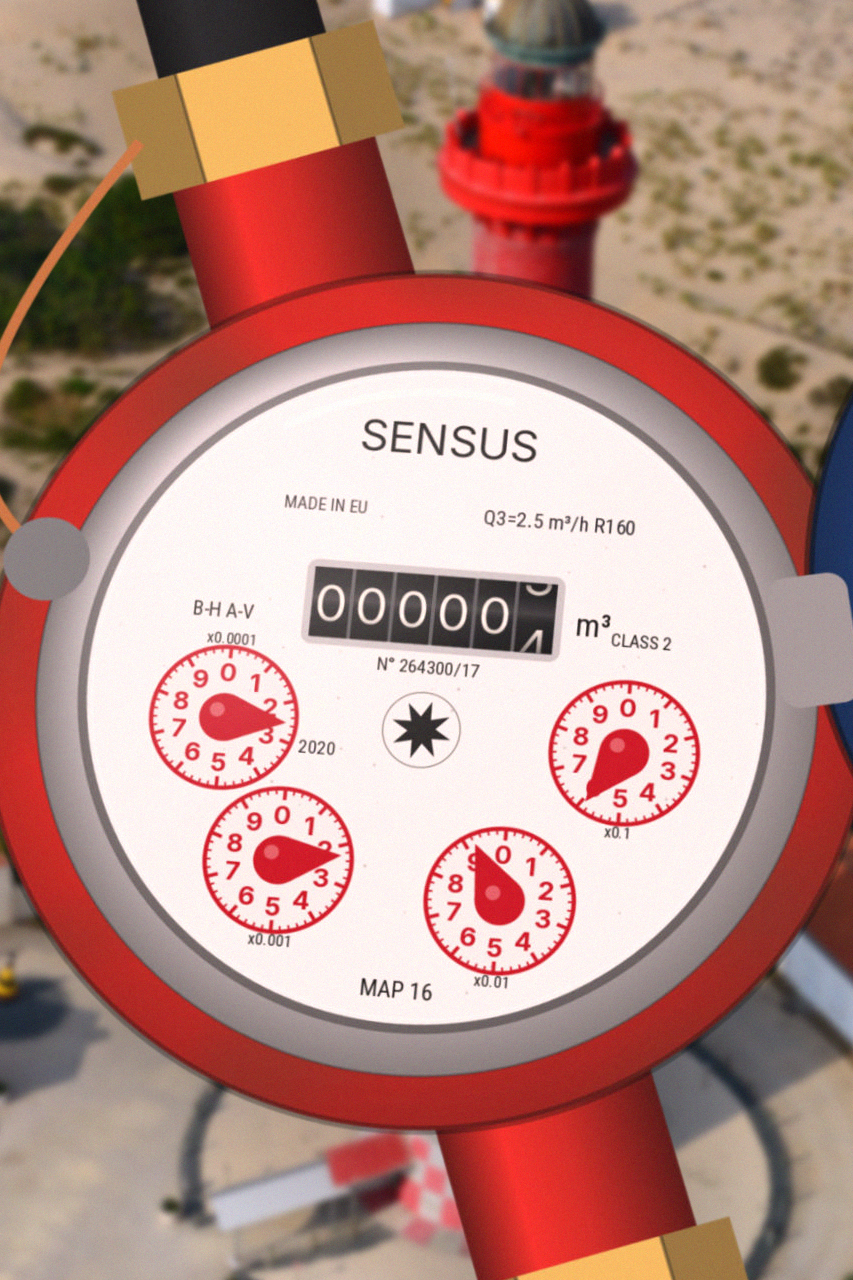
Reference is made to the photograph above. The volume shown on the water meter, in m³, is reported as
3.5922 m³
